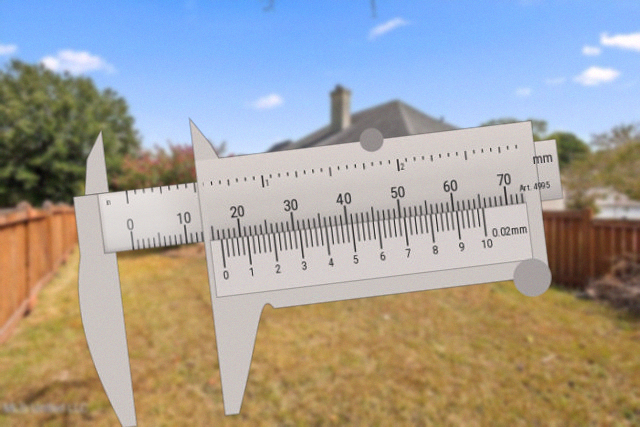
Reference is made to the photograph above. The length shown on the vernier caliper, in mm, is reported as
16.5 mm
